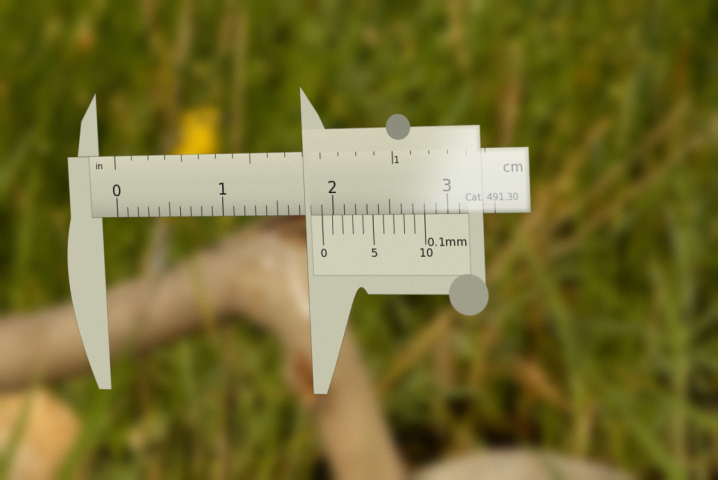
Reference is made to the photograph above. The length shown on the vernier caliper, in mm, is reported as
19.0 mm
